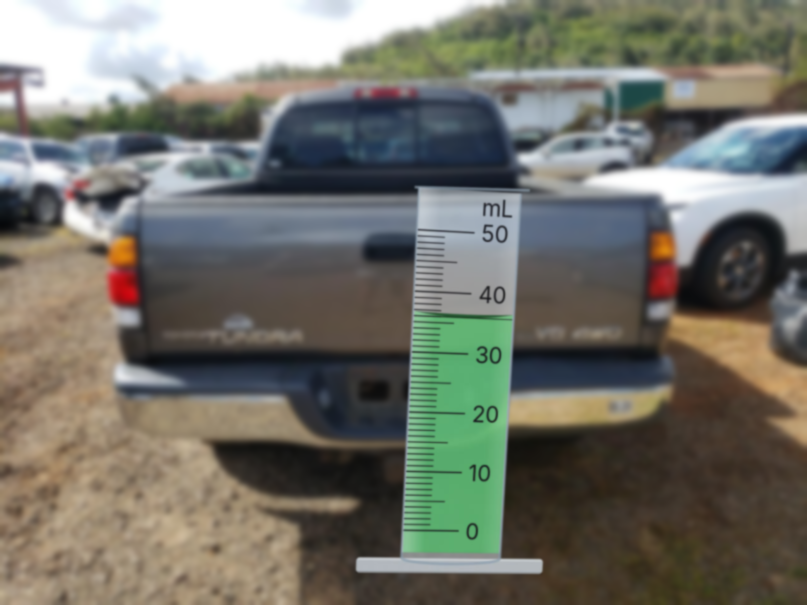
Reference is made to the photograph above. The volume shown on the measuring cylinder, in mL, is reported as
36 mL
